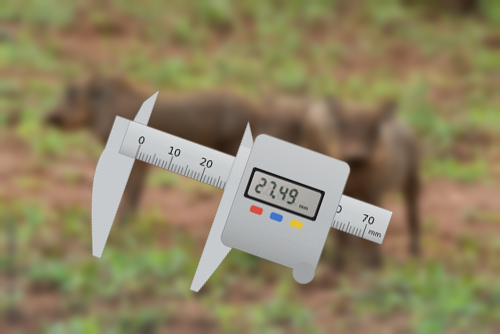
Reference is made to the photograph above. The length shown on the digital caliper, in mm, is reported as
27.49 mm
